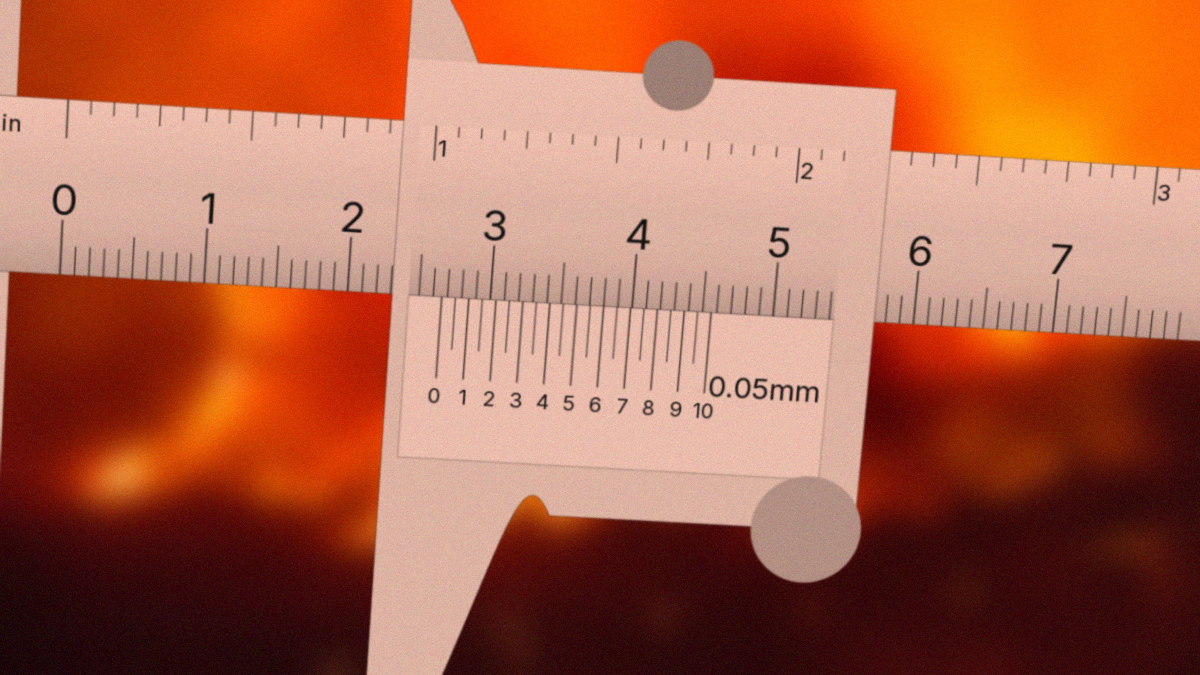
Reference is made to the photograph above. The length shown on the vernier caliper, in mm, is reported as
26.6 mm
